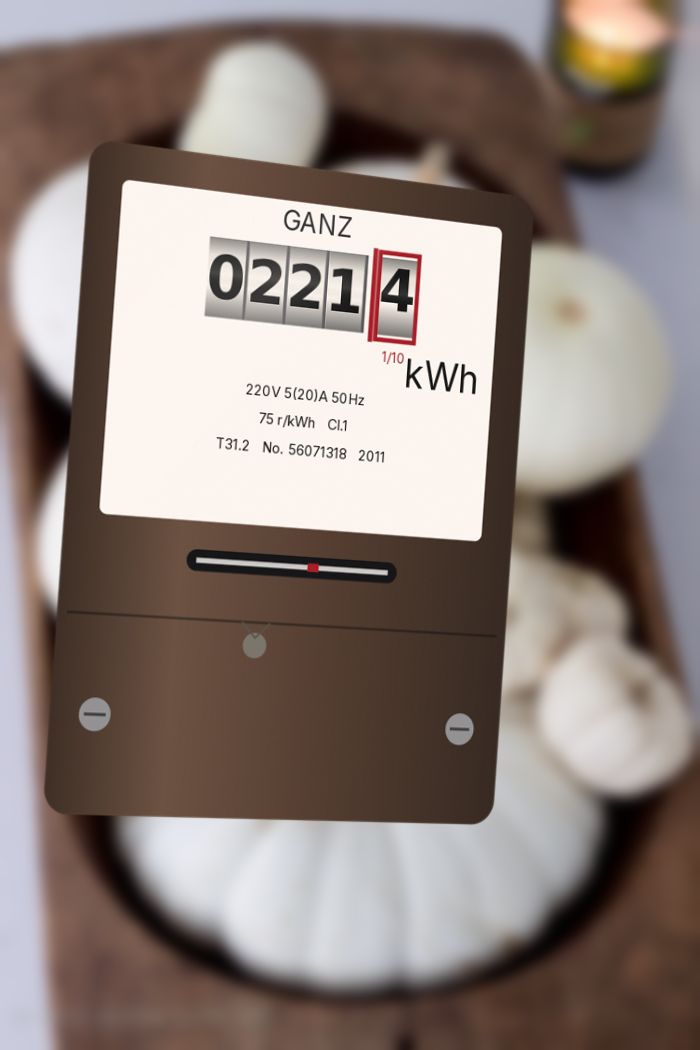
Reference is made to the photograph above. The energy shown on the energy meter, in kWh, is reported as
221.4 kWh
